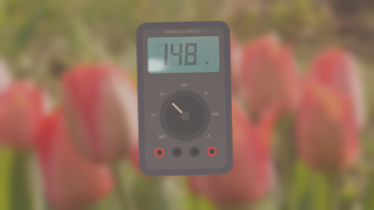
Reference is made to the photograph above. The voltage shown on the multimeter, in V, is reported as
148 V
